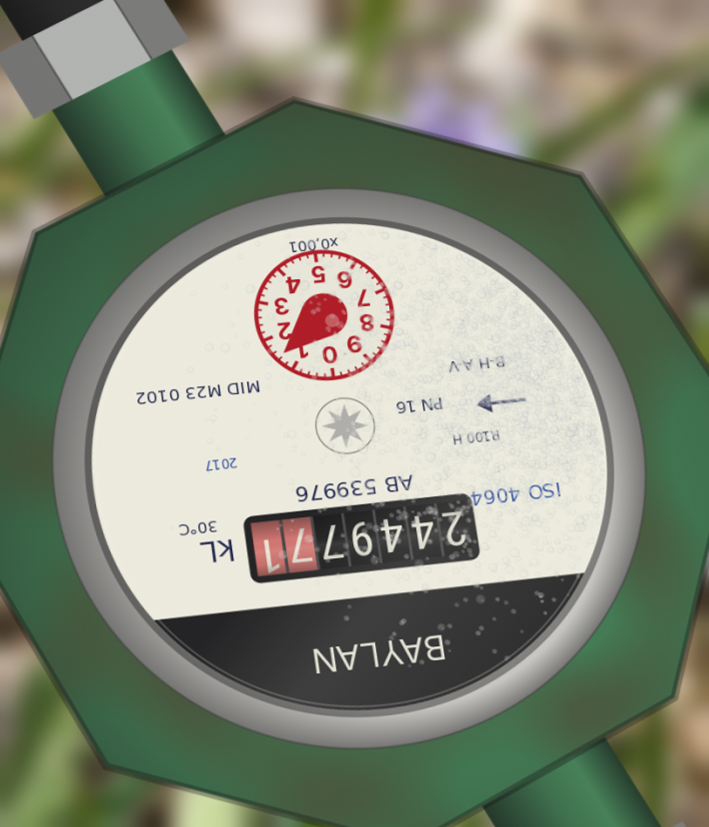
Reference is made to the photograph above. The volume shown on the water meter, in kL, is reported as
24497.711 kL
